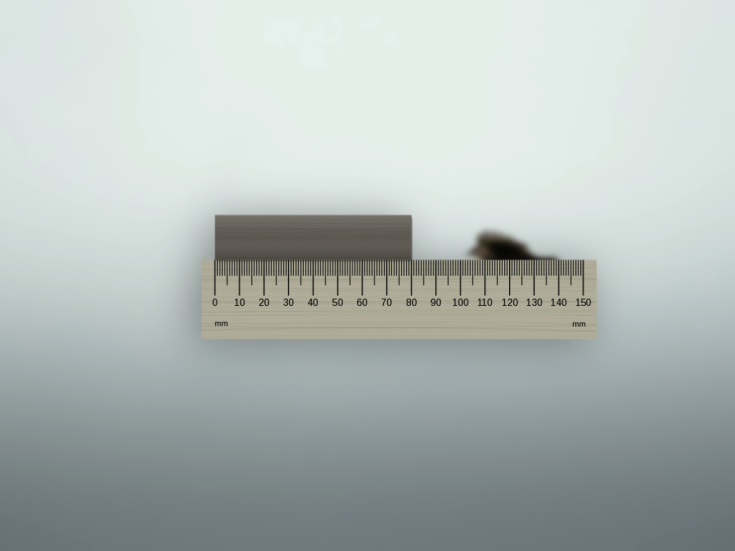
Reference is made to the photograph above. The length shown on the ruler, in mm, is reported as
80 mm
